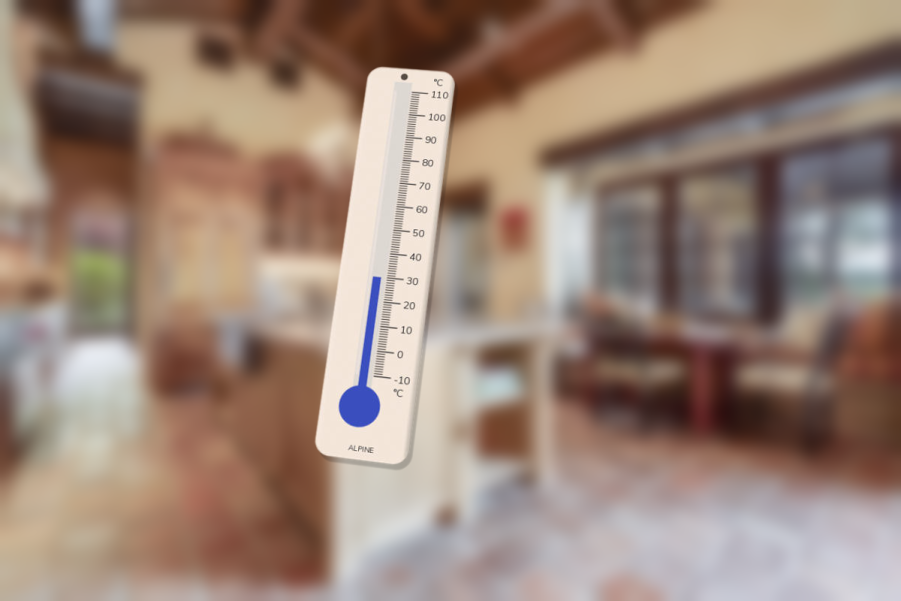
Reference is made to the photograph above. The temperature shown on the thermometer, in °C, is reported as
30 °C
